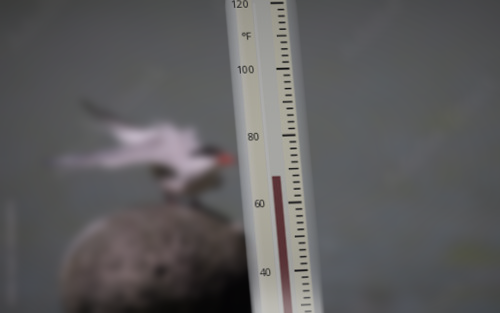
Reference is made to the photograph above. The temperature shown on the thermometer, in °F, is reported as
68 °F
